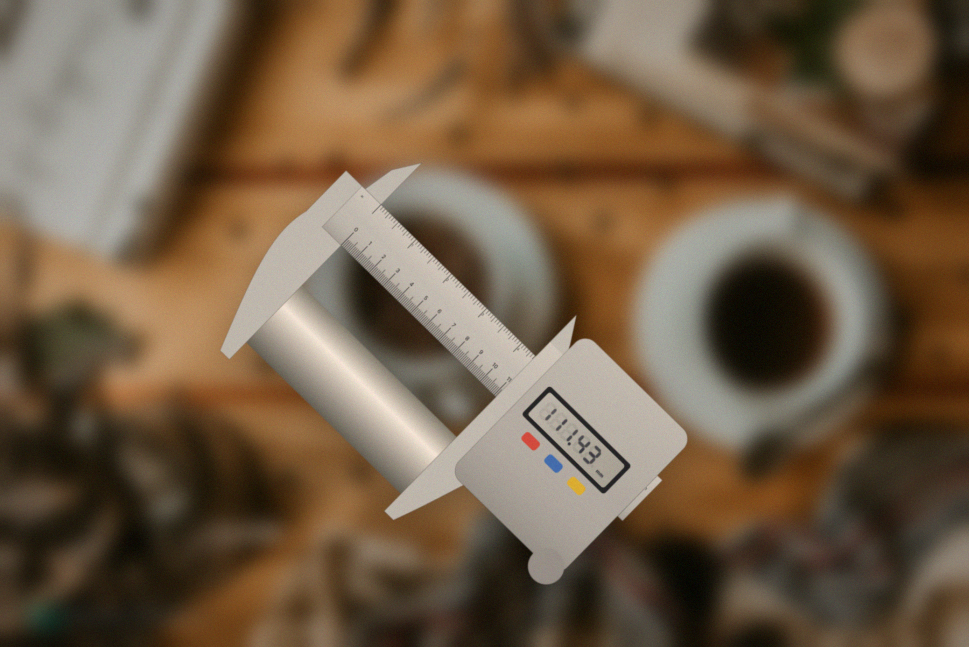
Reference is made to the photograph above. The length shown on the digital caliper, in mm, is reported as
111.43 mm
